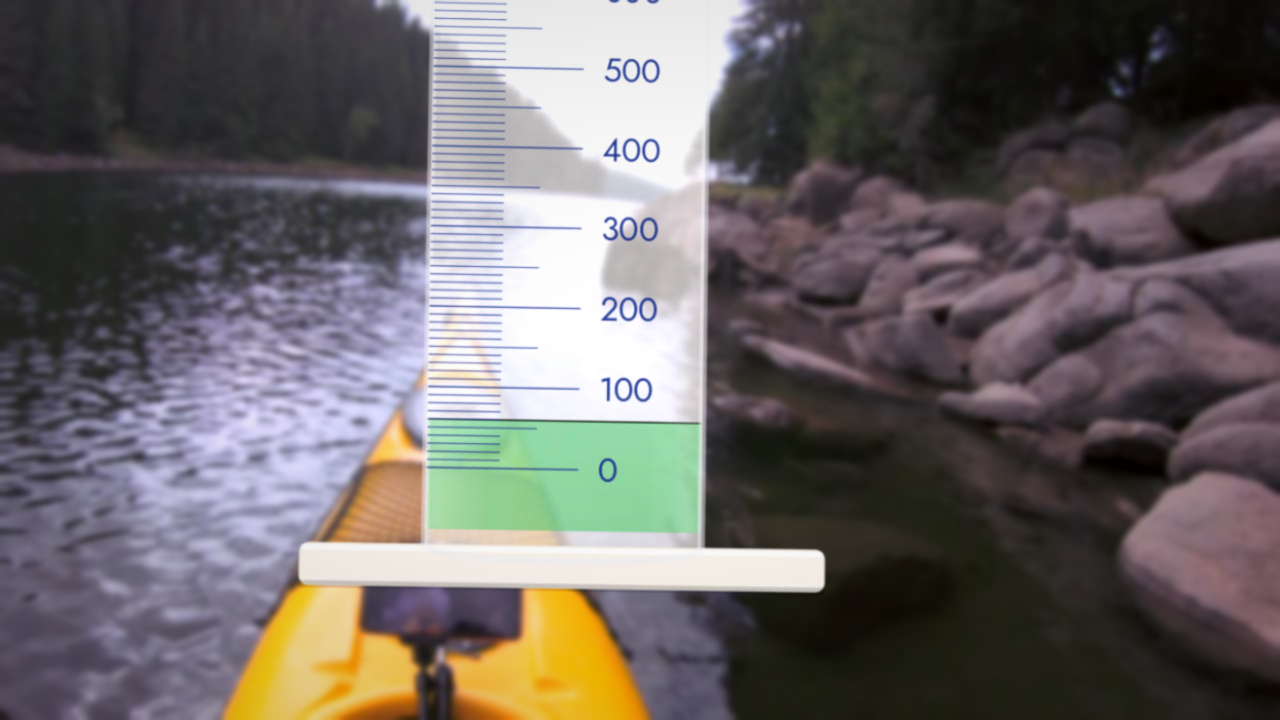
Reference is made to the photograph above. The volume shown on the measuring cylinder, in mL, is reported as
60 mL
